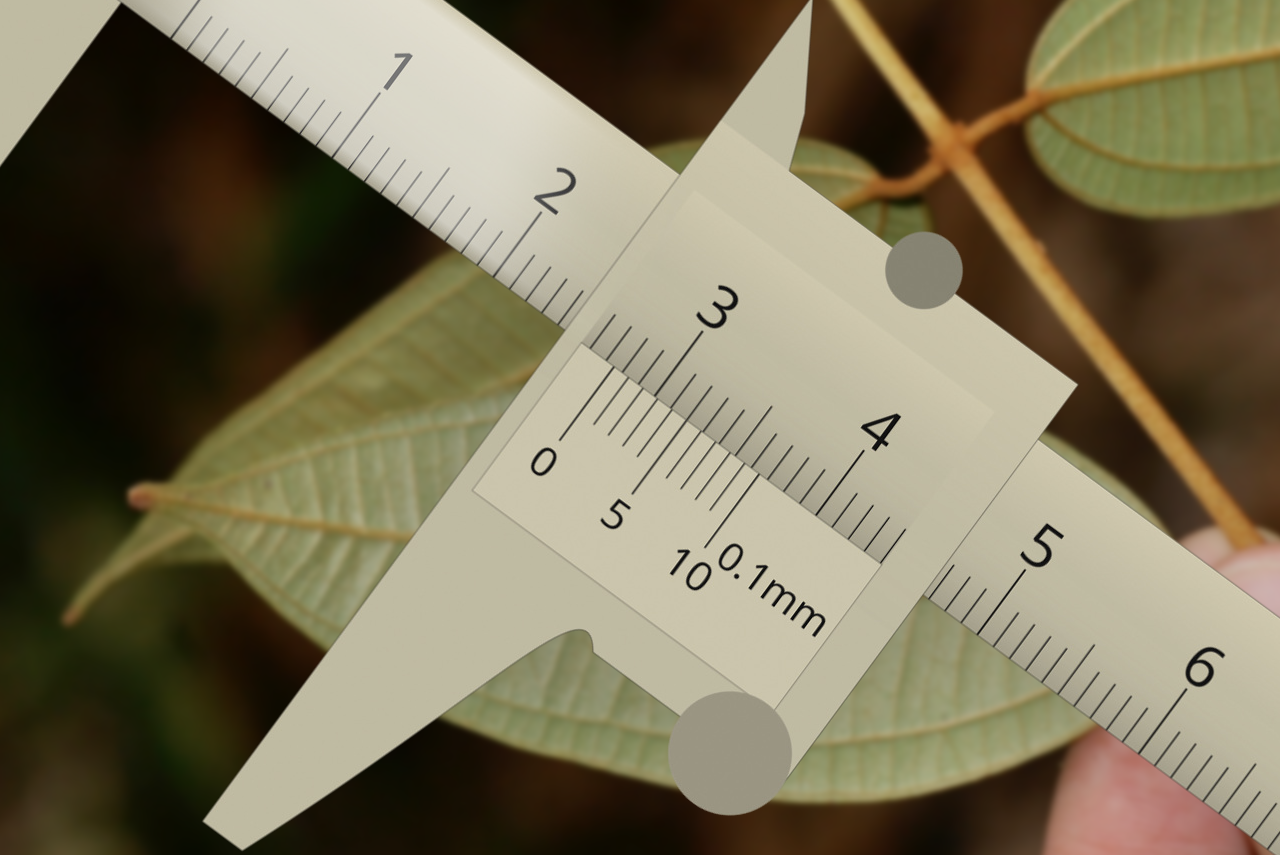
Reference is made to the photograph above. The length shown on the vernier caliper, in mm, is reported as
27.5 mm
